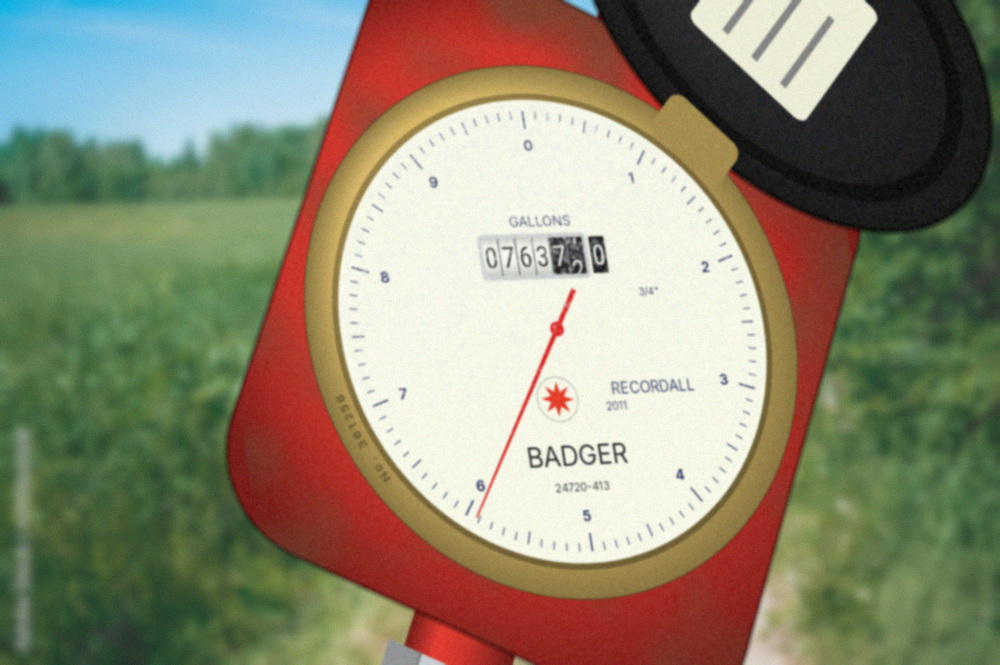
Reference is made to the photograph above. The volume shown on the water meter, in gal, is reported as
763715.9 gal
